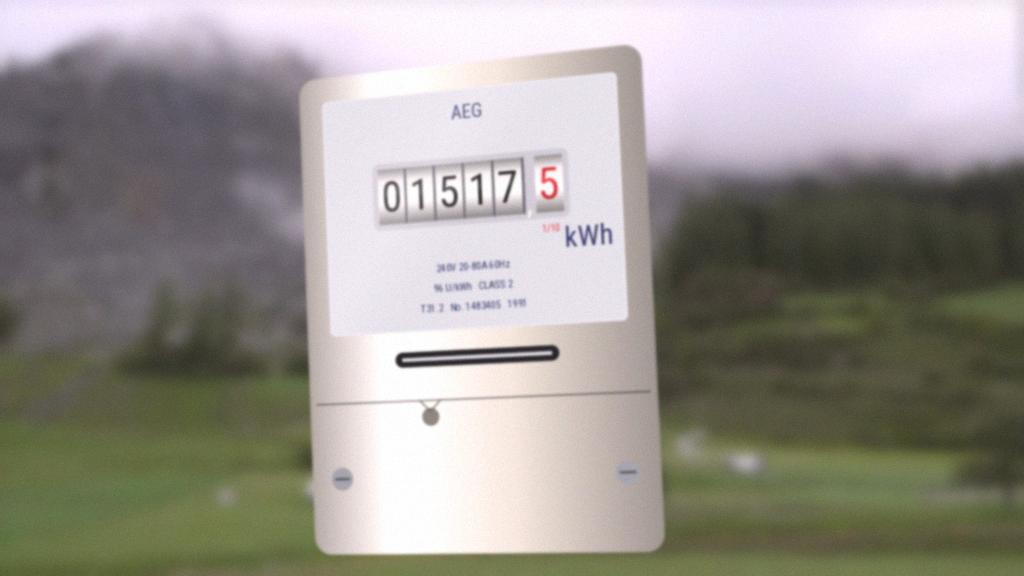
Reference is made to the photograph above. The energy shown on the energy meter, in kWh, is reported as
1517.5 kWh
